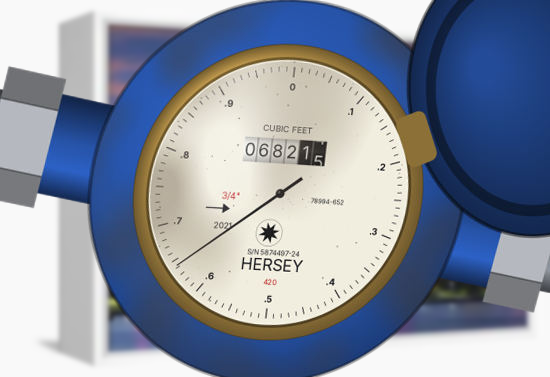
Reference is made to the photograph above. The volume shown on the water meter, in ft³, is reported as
68214.64 ft³
